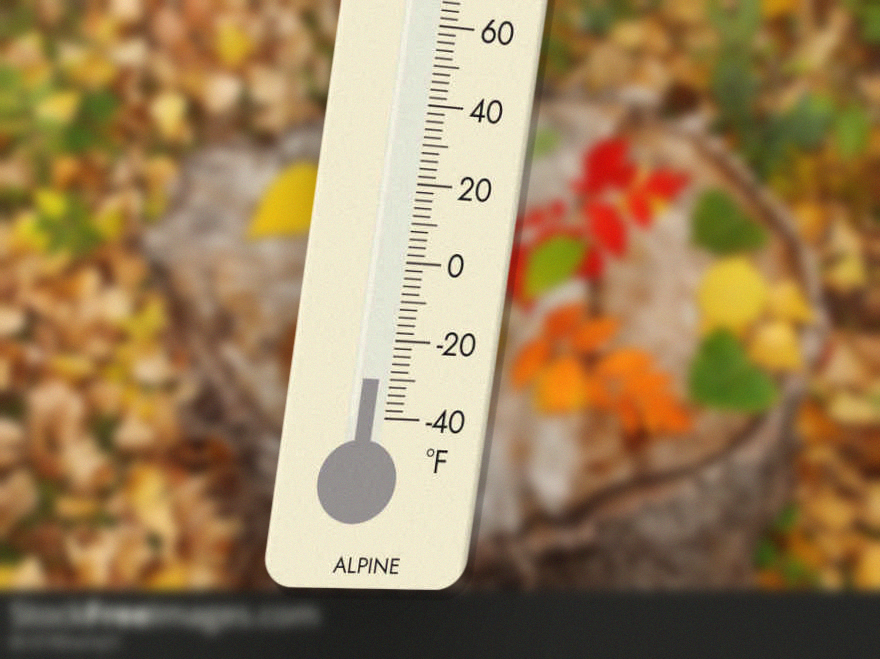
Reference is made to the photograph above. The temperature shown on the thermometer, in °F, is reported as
-30 °F
